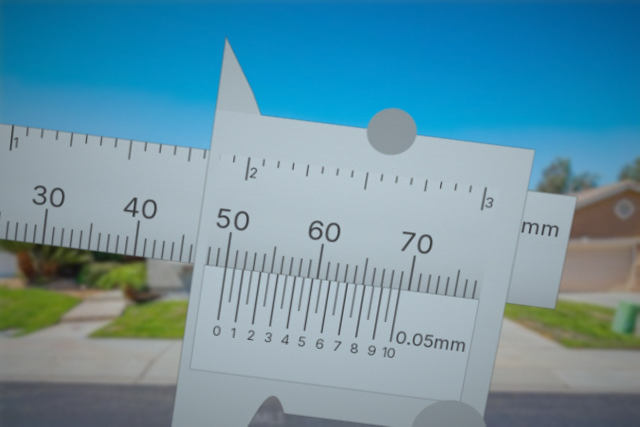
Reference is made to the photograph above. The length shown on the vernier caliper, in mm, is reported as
50.0 mm
